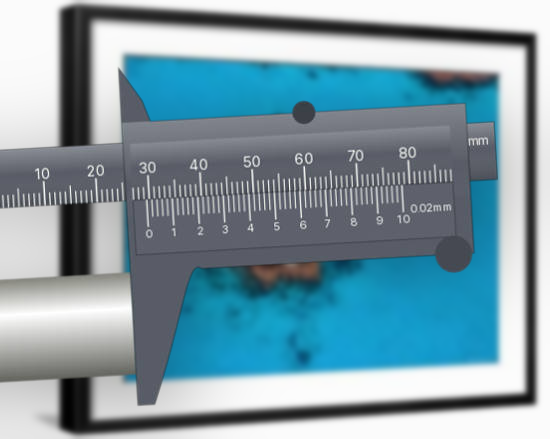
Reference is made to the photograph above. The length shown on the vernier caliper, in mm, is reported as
29.5 mm
